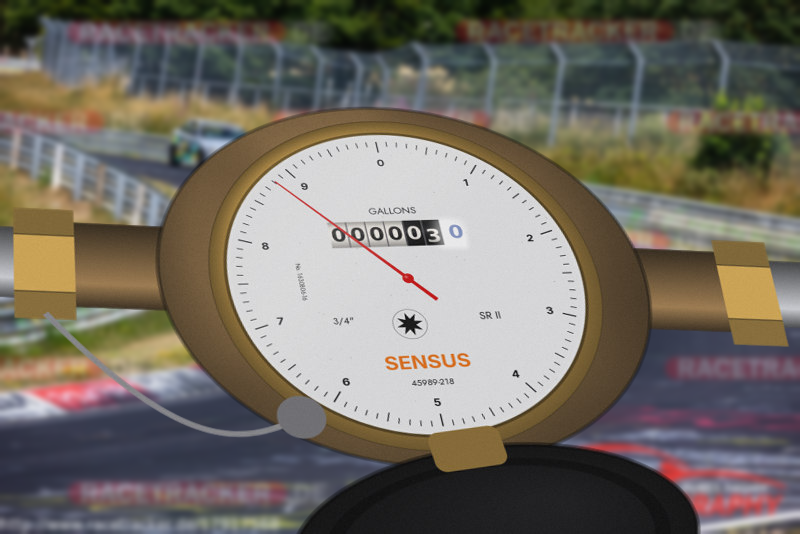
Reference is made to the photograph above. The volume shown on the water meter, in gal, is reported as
28.8 gal
